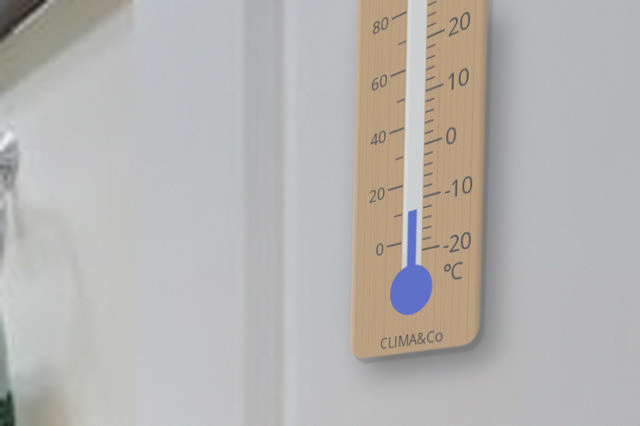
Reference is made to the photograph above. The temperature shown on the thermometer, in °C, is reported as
-12 °C
